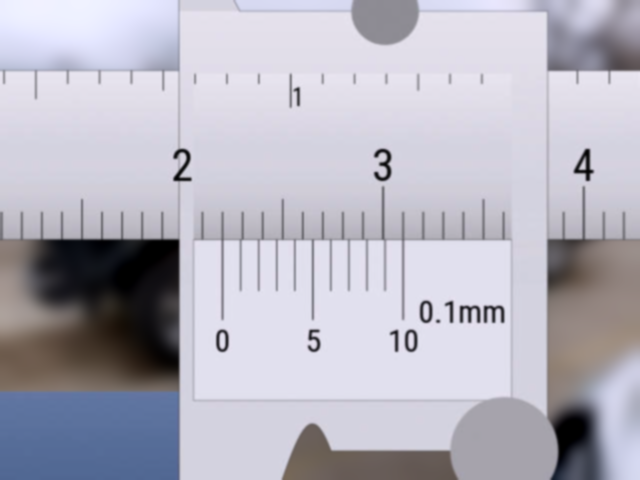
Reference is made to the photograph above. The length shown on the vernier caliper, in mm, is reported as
22.0 mm
